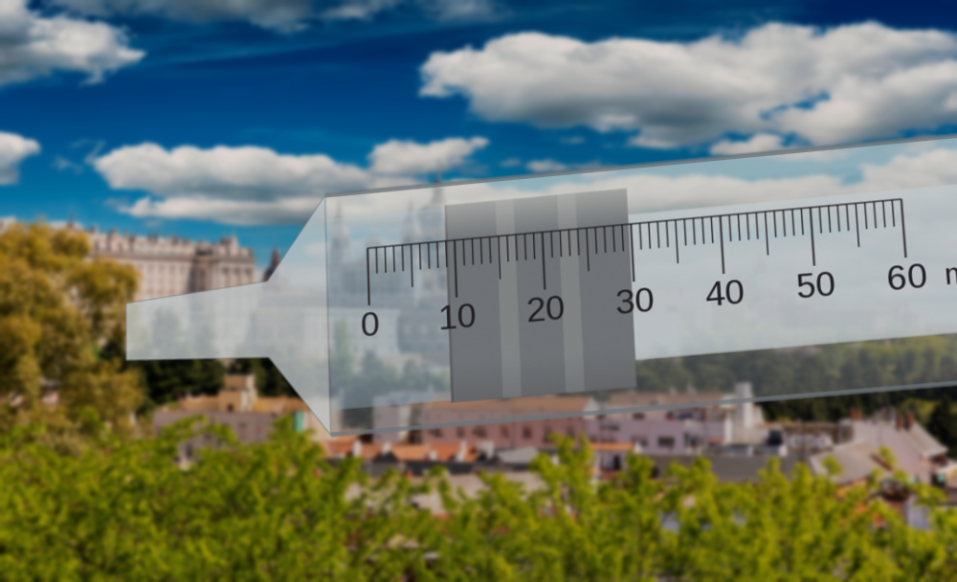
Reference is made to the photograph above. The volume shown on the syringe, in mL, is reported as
9 mL
